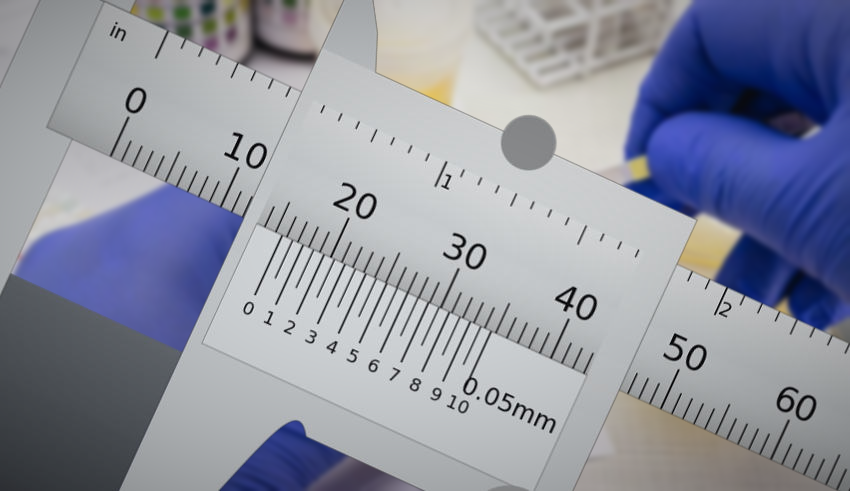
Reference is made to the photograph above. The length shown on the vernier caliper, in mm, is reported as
15.6 mm
